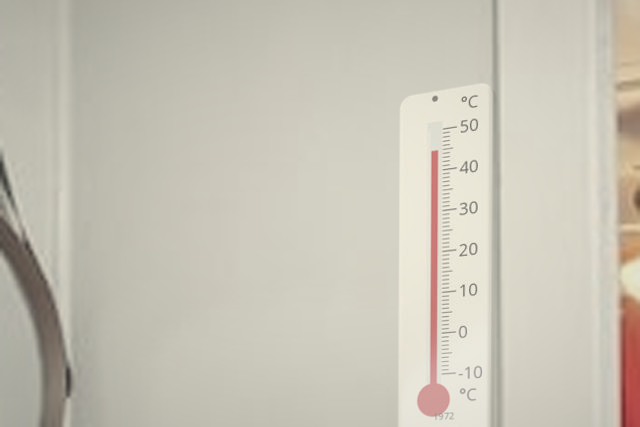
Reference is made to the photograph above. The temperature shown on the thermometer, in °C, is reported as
45 °C
